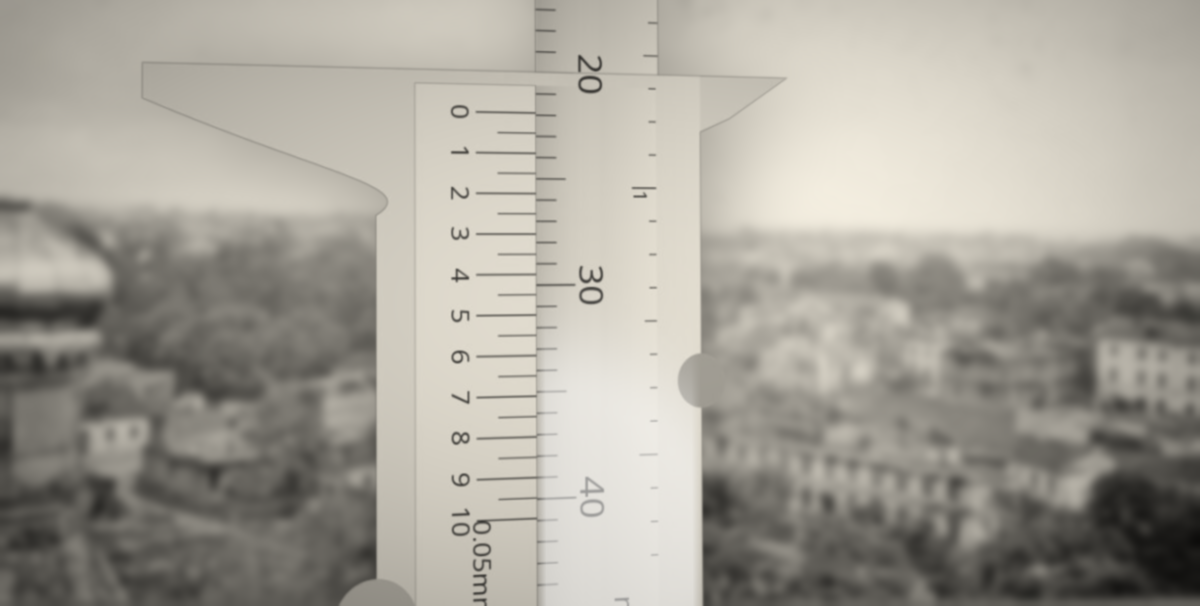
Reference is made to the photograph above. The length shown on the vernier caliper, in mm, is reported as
21.9 mm
